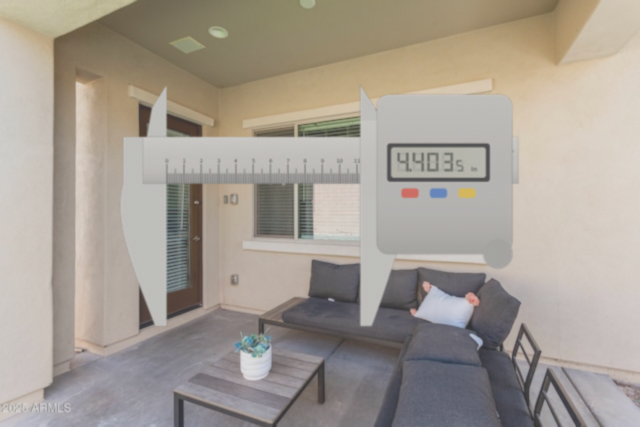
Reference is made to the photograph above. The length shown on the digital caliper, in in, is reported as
4.4035 in
